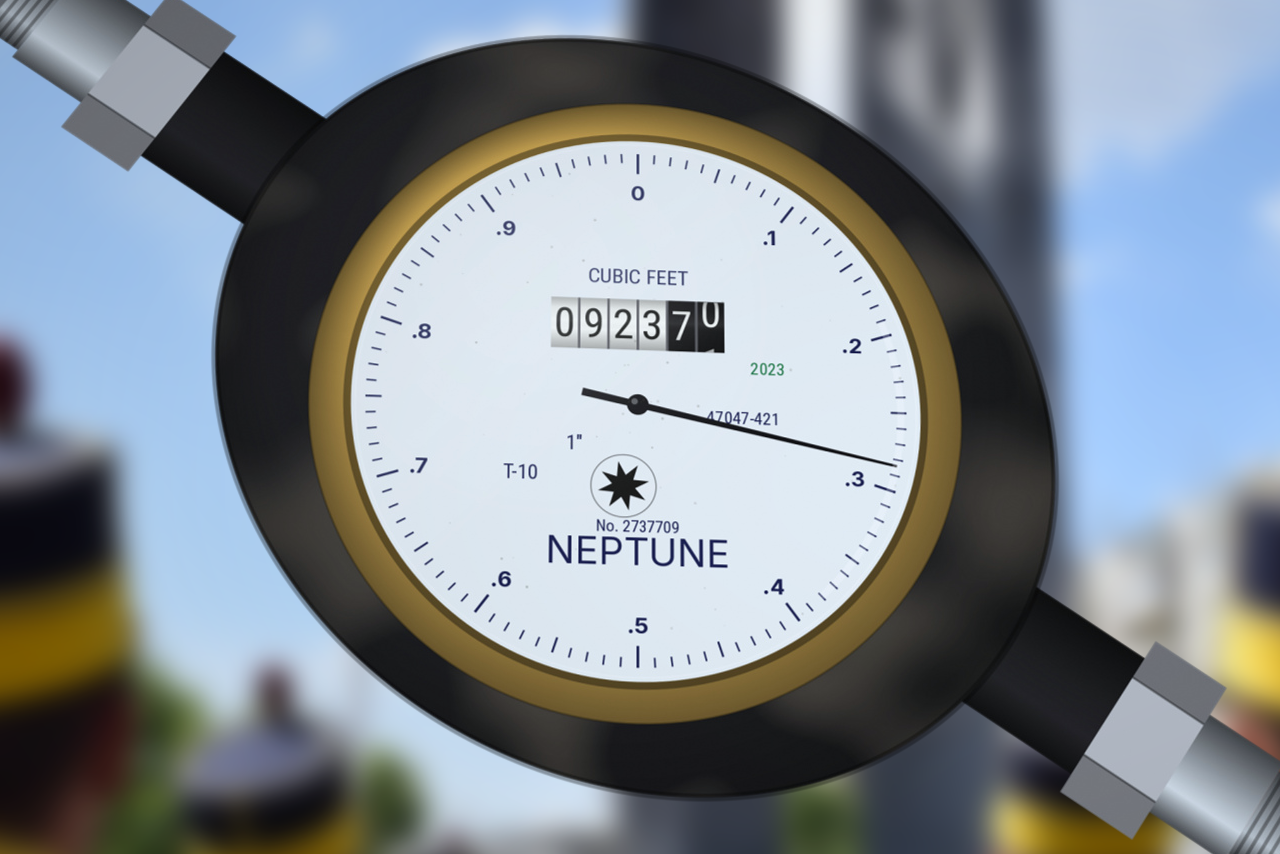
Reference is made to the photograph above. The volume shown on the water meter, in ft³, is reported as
92370.28 ft³
